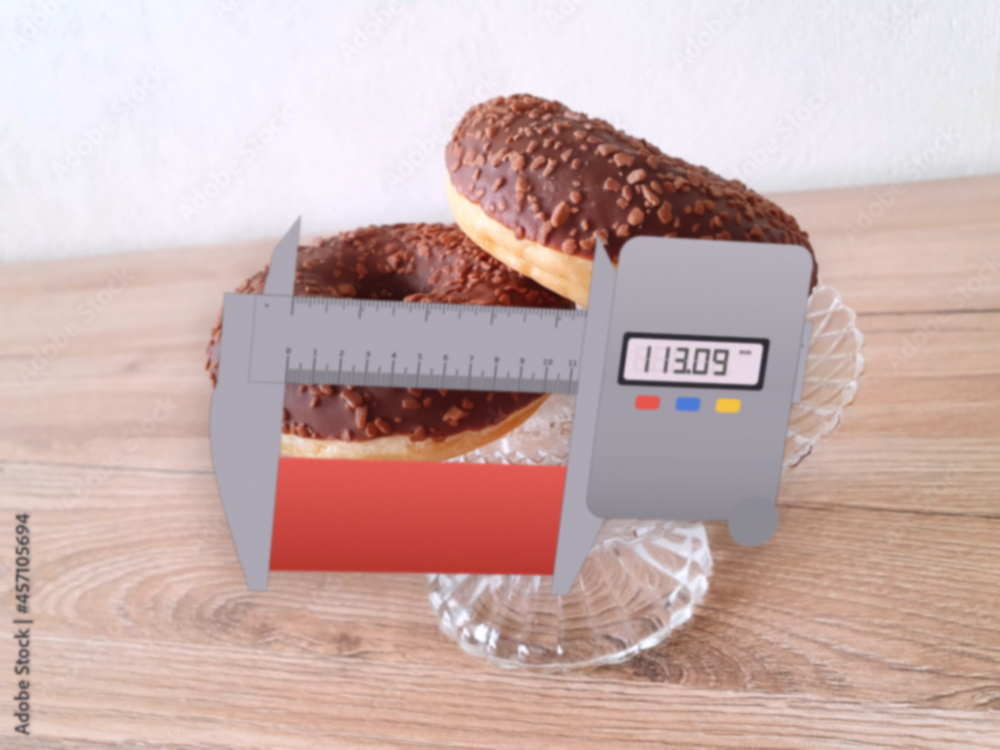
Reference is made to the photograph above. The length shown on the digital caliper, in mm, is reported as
113.09 mm
